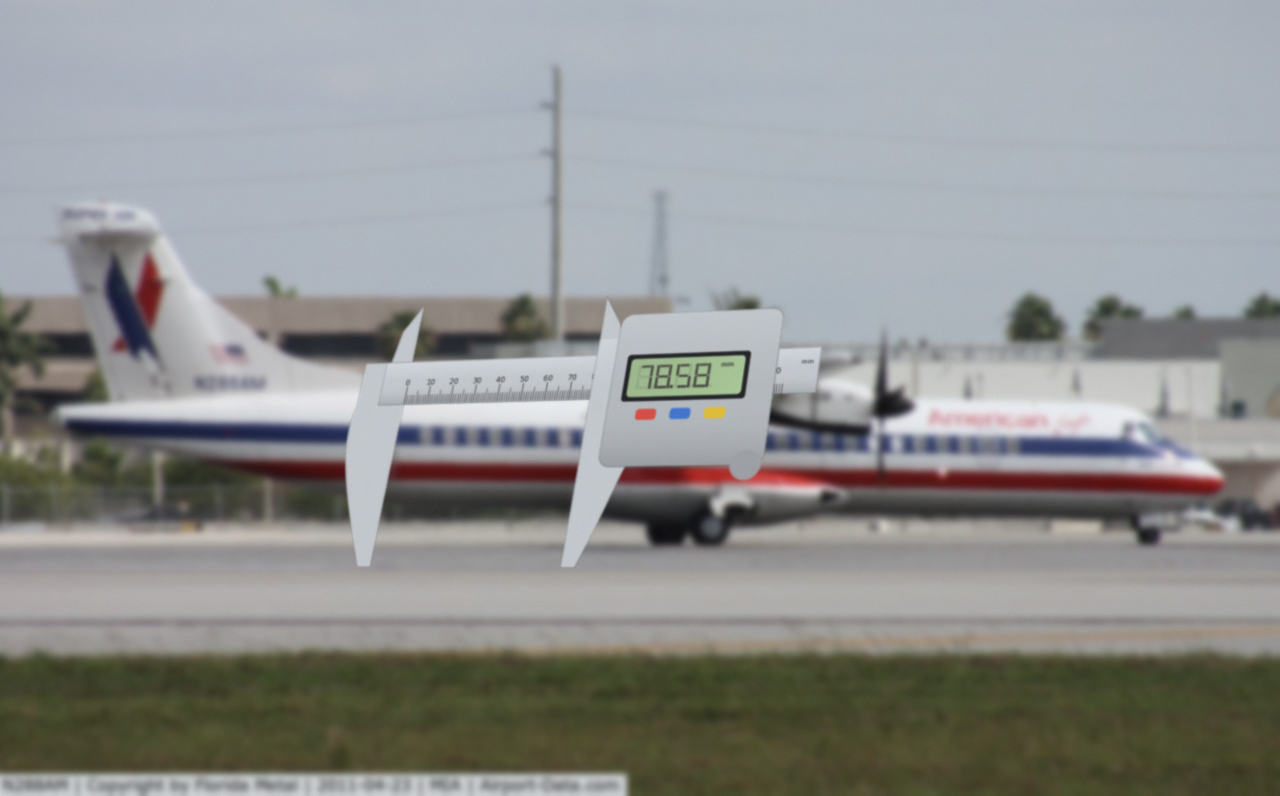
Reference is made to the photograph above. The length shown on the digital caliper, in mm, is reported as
78.58 mm
